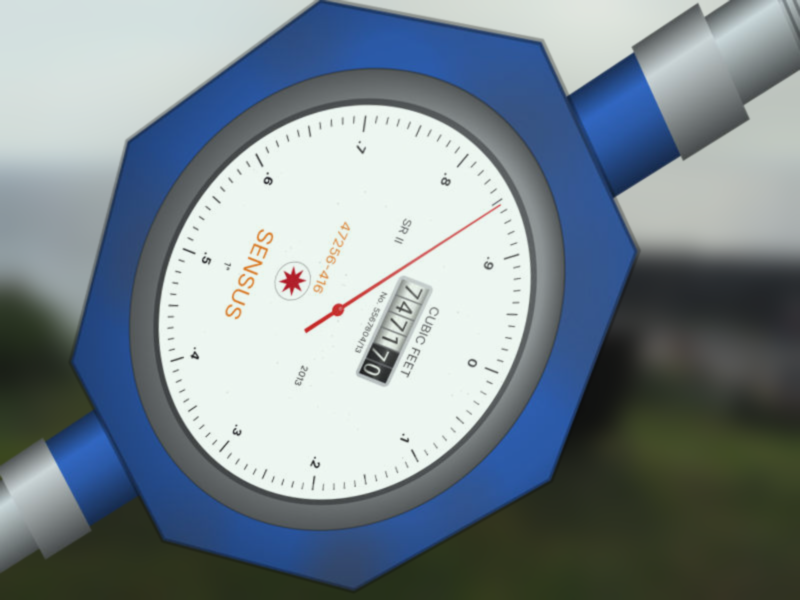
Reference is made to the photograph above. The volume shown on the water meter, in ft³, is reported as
747169.85 ft³
